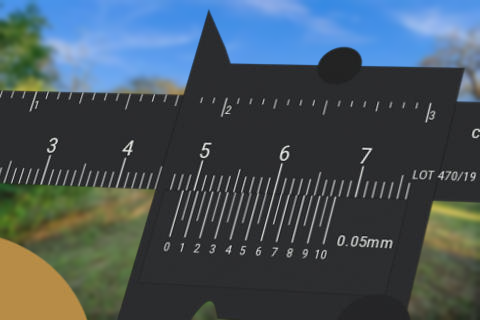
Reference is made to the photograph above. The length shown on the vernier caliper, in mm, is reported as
48.6 mm
